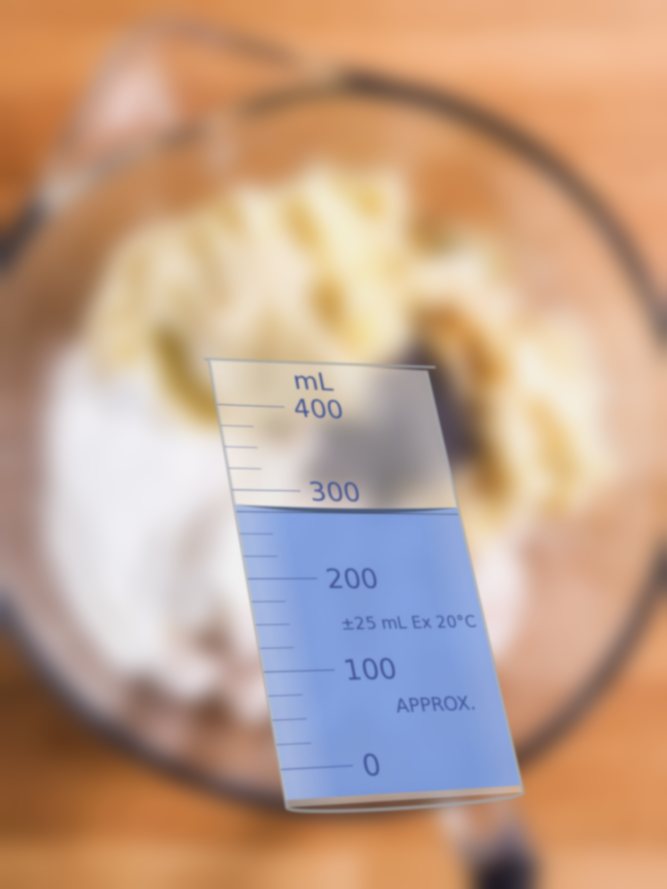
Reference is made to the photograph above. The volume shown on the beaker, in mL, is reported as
275 mL
